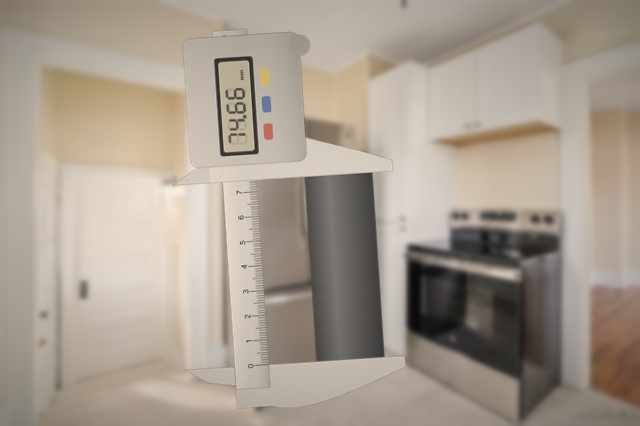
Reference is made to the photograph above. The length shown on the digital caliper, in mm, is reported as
74.66 mm
